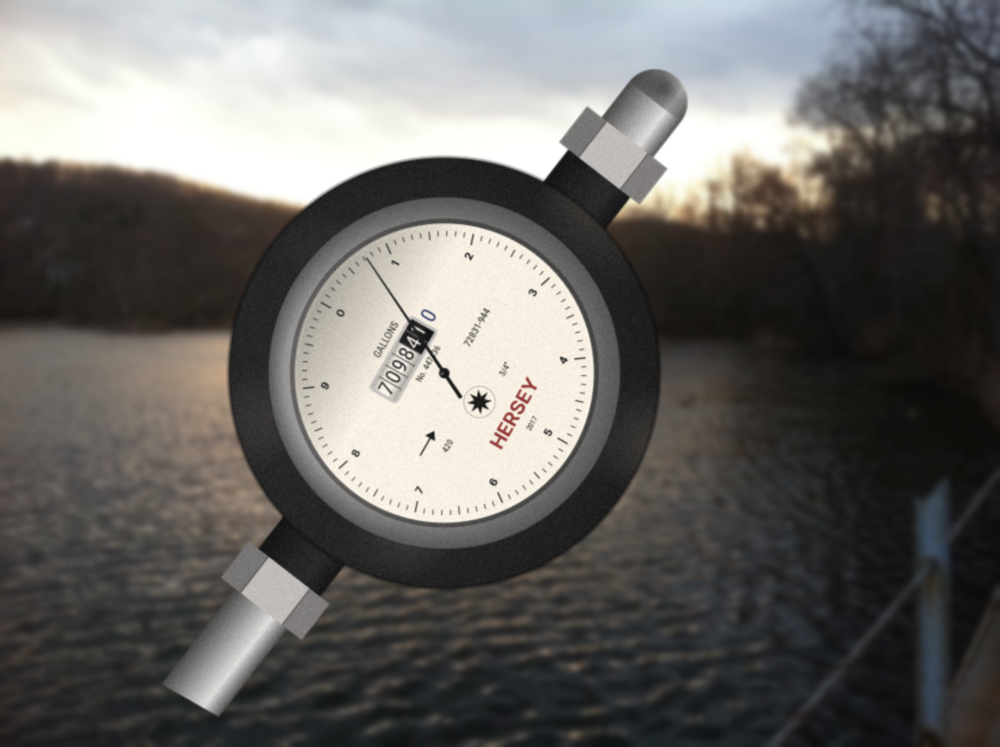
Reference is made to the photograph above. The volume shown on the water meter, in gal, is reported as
7098410.7 gal
